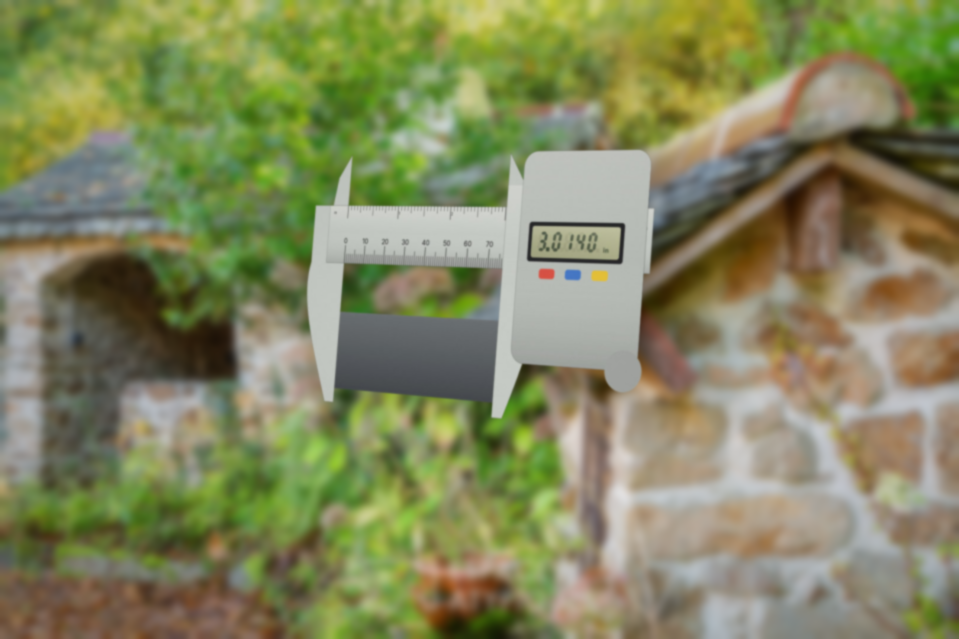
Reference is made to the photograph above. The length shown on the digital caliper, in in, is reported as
3.0140 in
